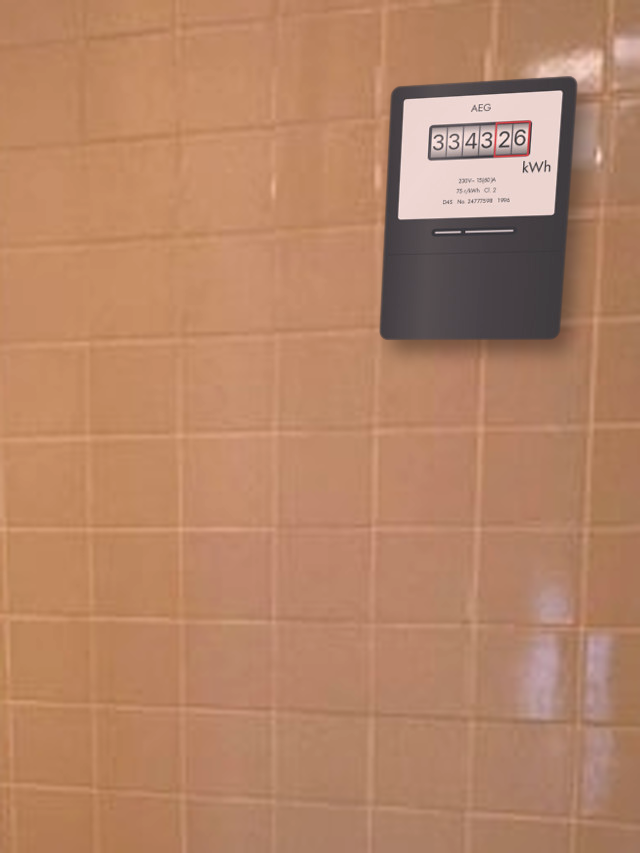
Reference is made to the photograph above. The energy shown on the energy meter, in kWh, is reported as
3343.26 kWh
